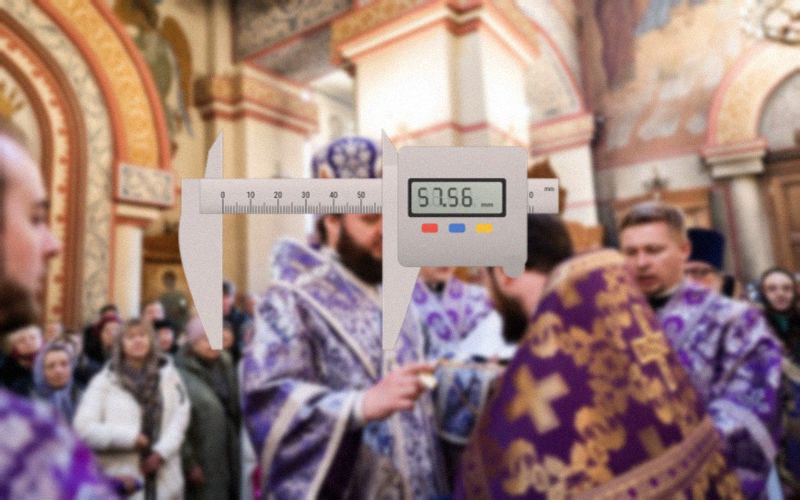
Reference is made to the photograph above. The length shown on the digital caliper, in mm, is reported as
57.56 mm
